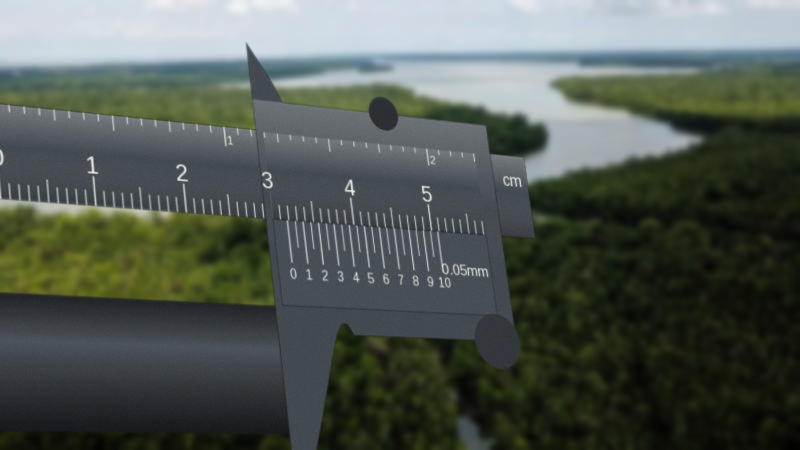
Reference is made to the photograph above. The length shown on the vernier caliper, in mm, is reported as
31.8 mm
